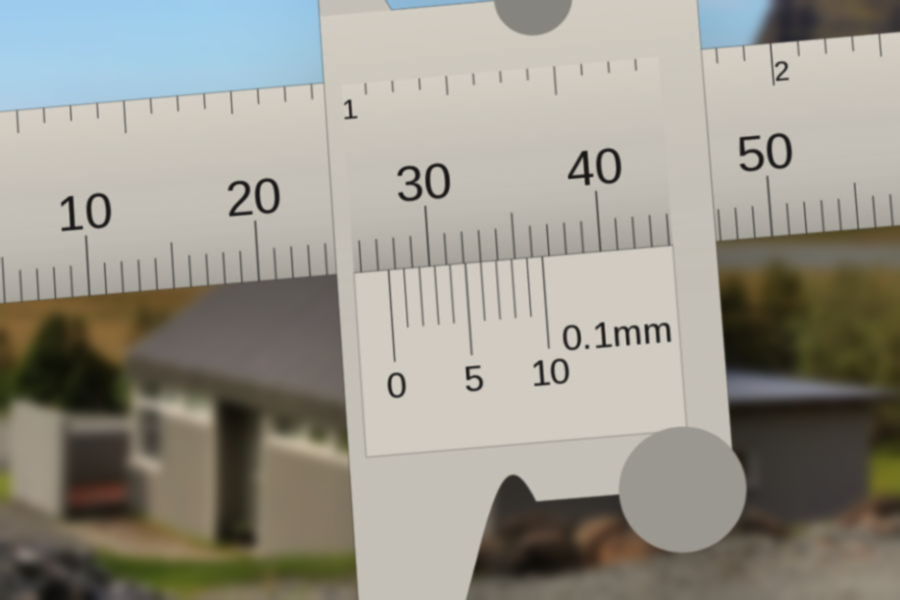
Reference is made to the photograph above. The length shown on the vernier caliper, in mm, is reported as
27.6 mm
